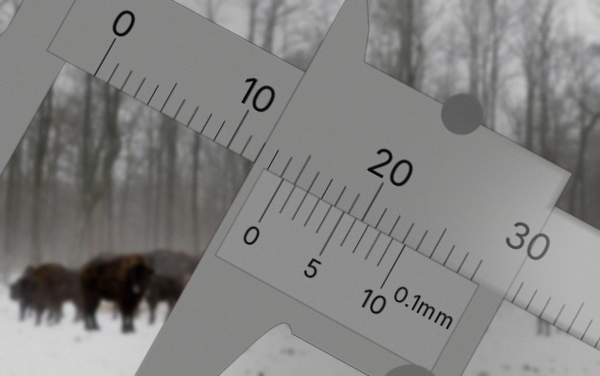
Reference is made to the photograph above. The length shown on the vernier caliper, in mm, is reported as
14.2 mm
